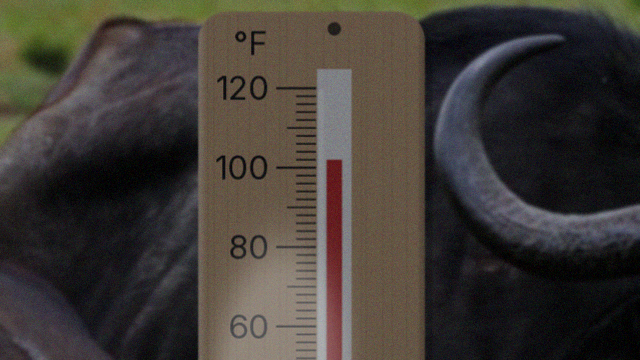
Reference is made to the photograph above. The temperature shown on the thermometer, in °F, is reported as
102 °F
